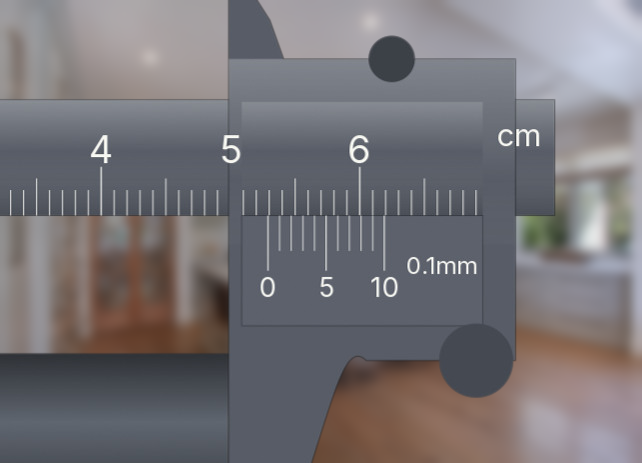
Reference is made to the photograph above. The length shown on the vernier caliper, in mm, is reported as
52.9 mm
